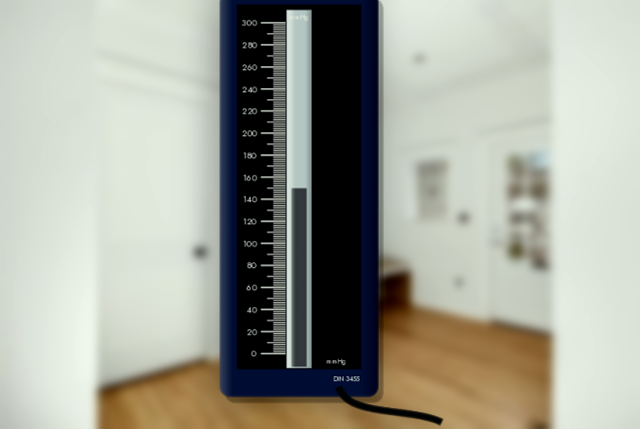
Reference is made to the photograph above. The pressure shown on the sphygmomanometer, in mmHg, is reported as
150 mmHg
